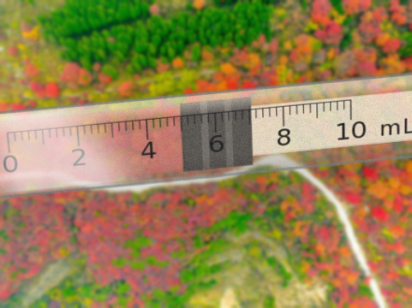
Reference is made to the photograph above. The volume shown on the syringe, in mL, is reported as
5 mL
